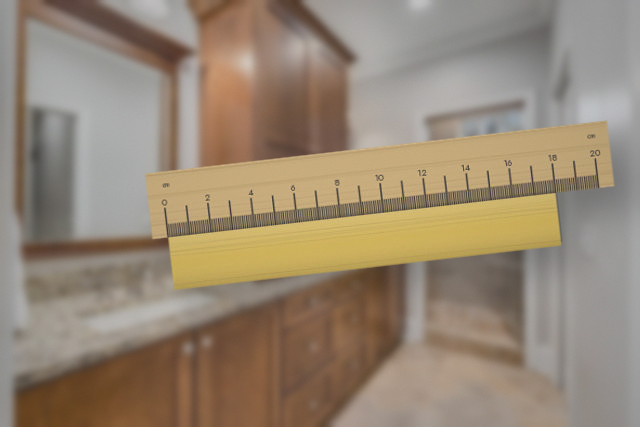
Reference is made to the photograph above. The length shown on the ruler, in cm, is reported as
18 cm
